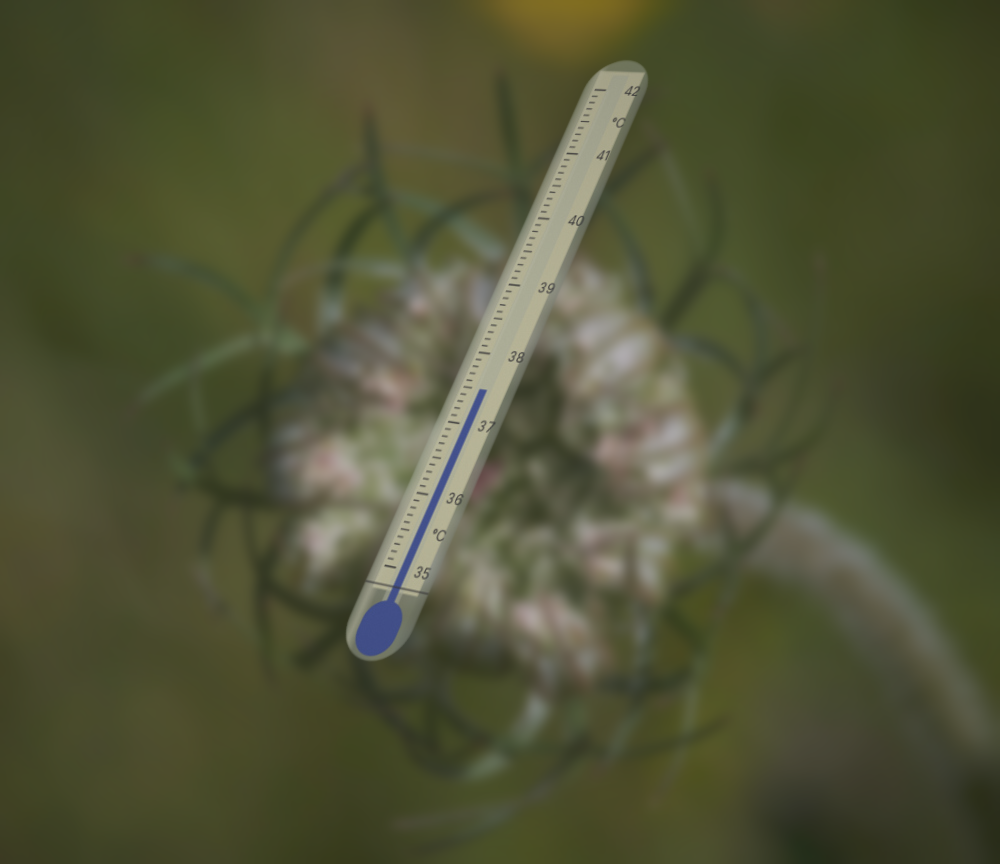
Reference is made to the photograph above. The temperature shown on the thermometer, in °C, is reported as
37.5 °C
